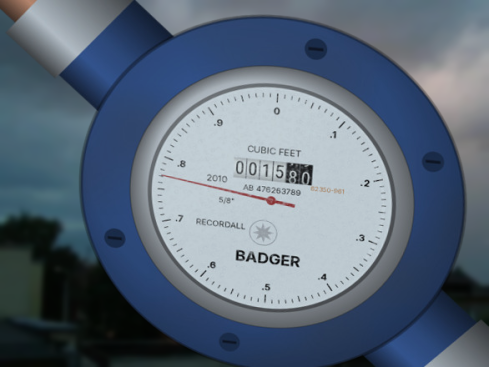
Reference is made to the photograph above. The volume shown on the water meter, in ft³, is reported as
1579.77 ft³
